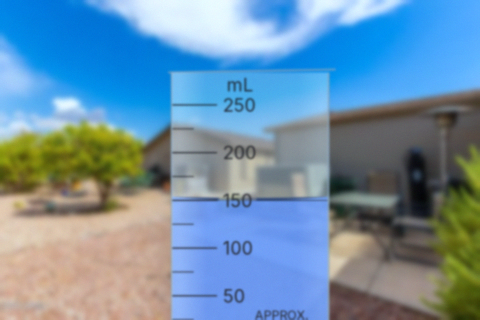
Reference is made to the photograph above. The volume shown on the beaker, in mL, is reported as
150 mL
